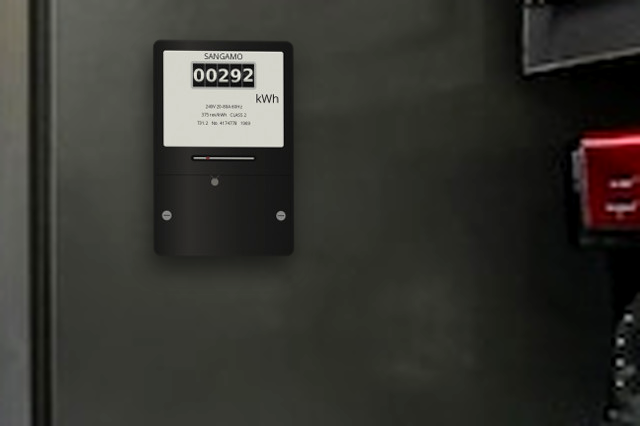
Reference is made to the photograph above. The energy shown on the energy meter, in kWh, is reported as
292 kWh
